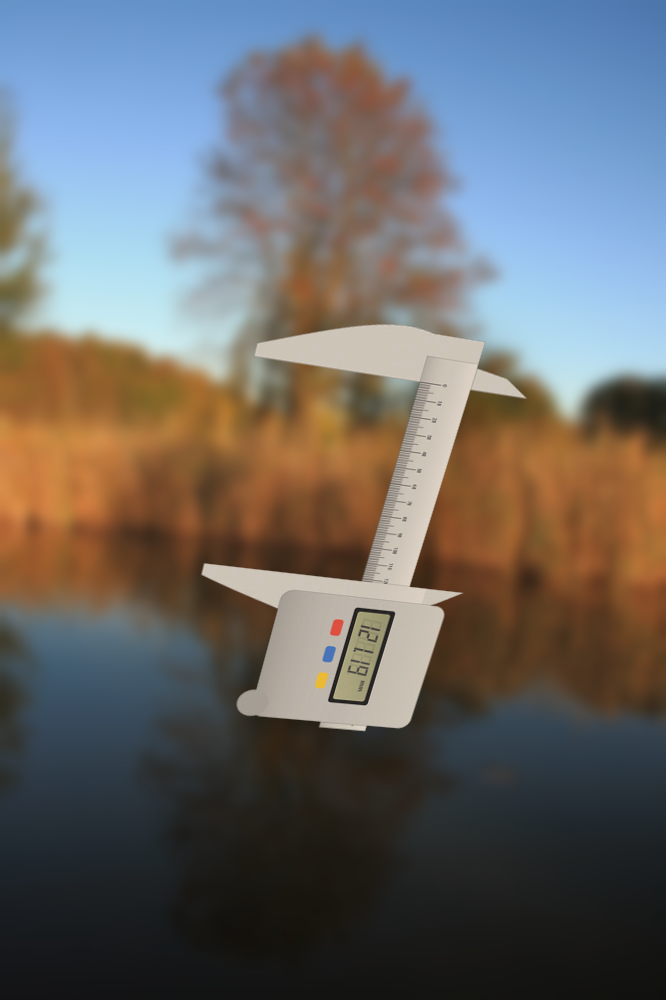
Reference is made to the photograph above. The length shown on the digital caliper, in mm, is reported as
121.19 mm
